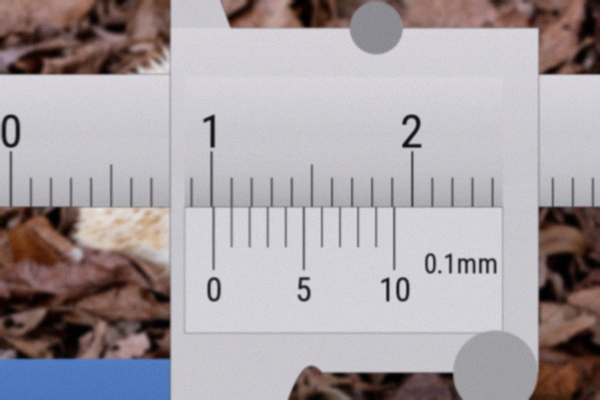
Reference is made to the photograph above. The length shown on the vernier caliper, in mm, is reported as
10.1 mm
